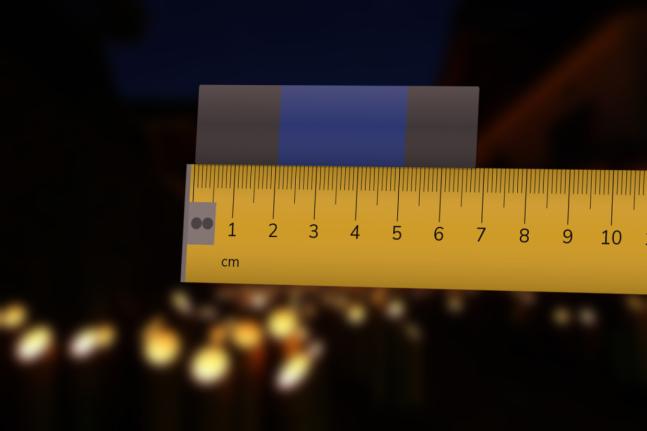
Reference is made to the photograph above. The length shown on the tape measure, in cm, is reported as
6.8 cm
